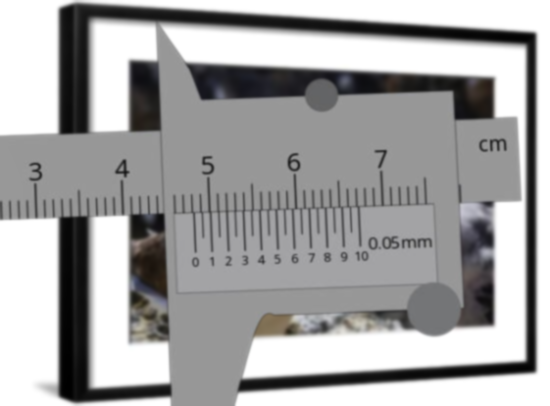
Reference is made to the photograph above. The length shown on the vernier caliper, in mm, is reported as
48.2 mm
